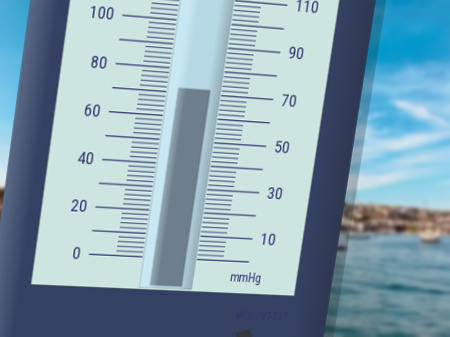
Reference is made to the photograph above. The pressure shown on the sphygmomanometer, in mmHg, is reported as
72 mmHg
